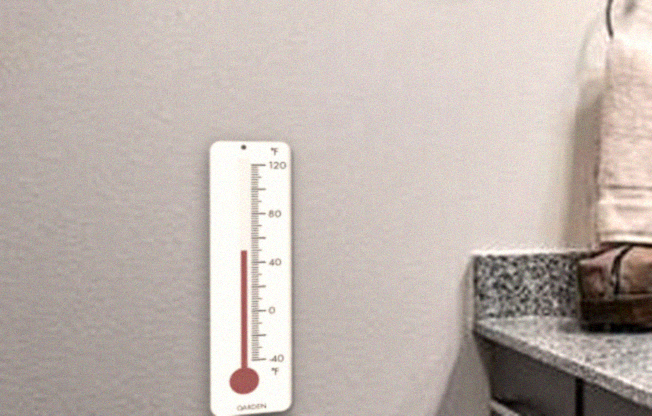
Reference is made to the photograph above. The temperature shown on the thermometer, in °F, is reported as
50 °F
